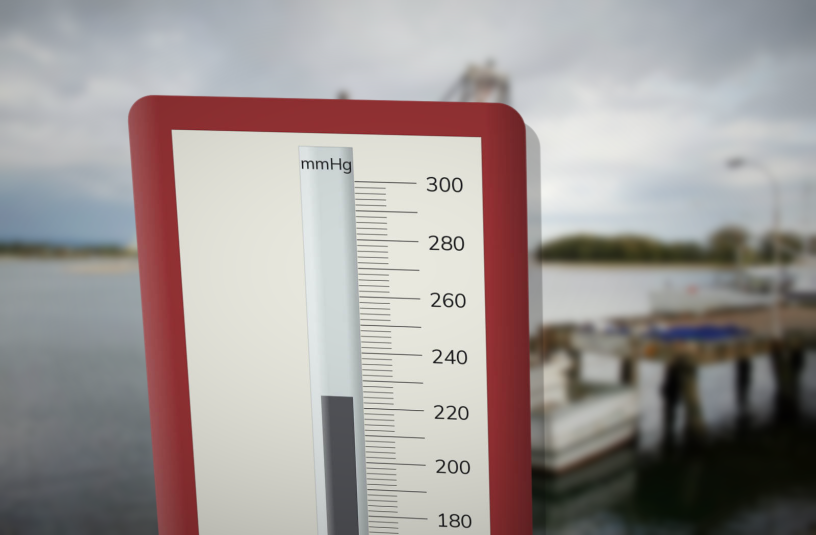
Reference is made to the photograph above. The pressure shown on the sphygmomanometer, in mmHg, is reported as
224 mmHg
